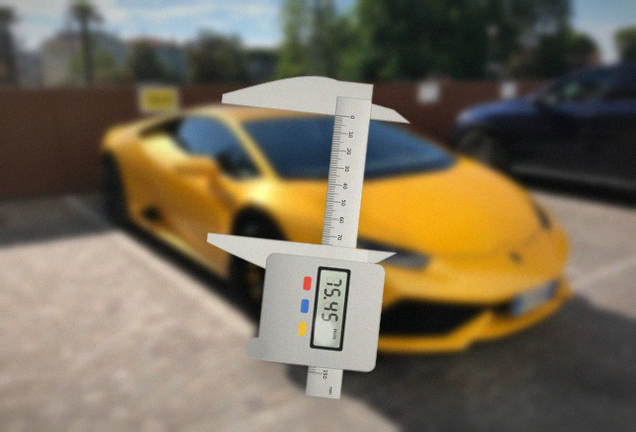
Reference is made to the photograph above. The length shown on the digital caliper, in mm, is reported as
75.45 mm
